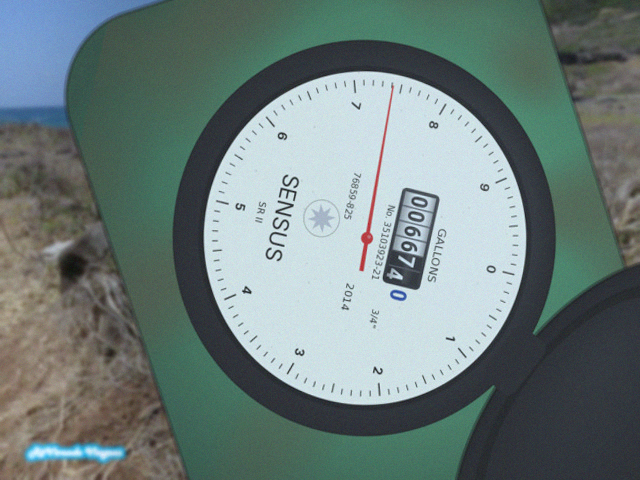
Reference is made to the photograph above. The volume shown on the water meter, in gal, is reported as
66737.4 gal
